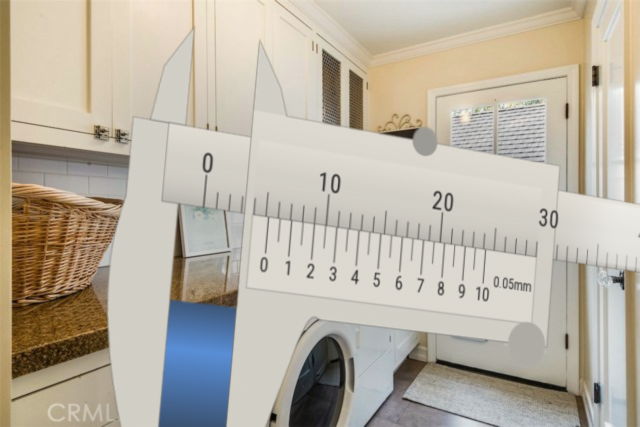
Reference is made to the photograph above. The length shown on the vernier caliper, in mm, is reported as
5.2 mm
